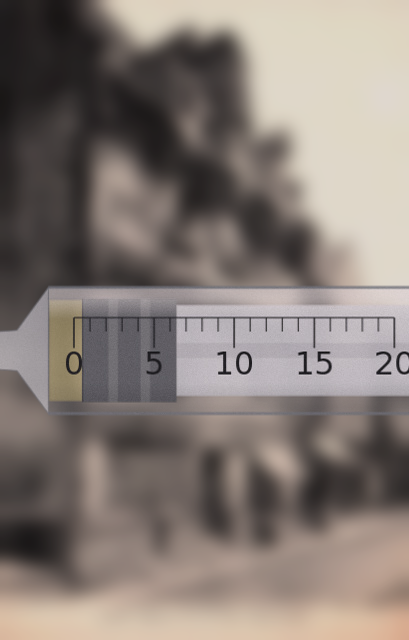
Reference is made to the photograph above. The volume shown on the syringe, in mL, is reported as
0.5 mL
